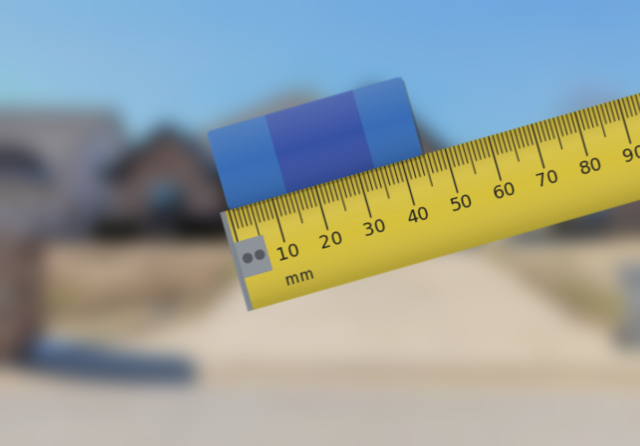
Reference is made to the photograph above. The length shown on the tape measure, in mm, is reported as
45 mm
